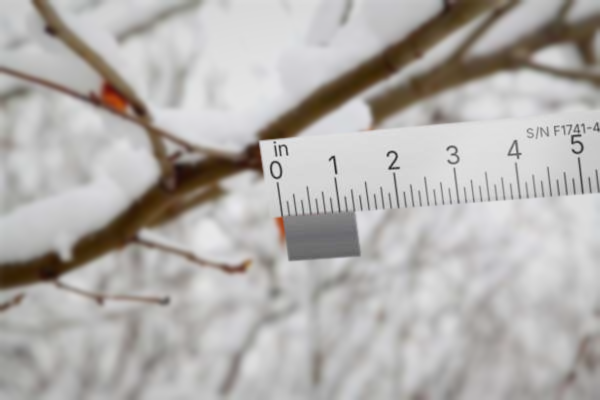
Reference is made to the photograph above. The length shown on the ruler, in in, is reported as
1.25 in
